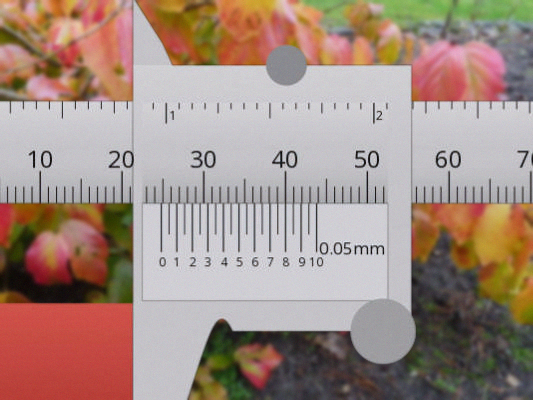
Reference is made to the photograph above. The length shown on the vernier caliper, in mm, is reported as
24.8 mm
